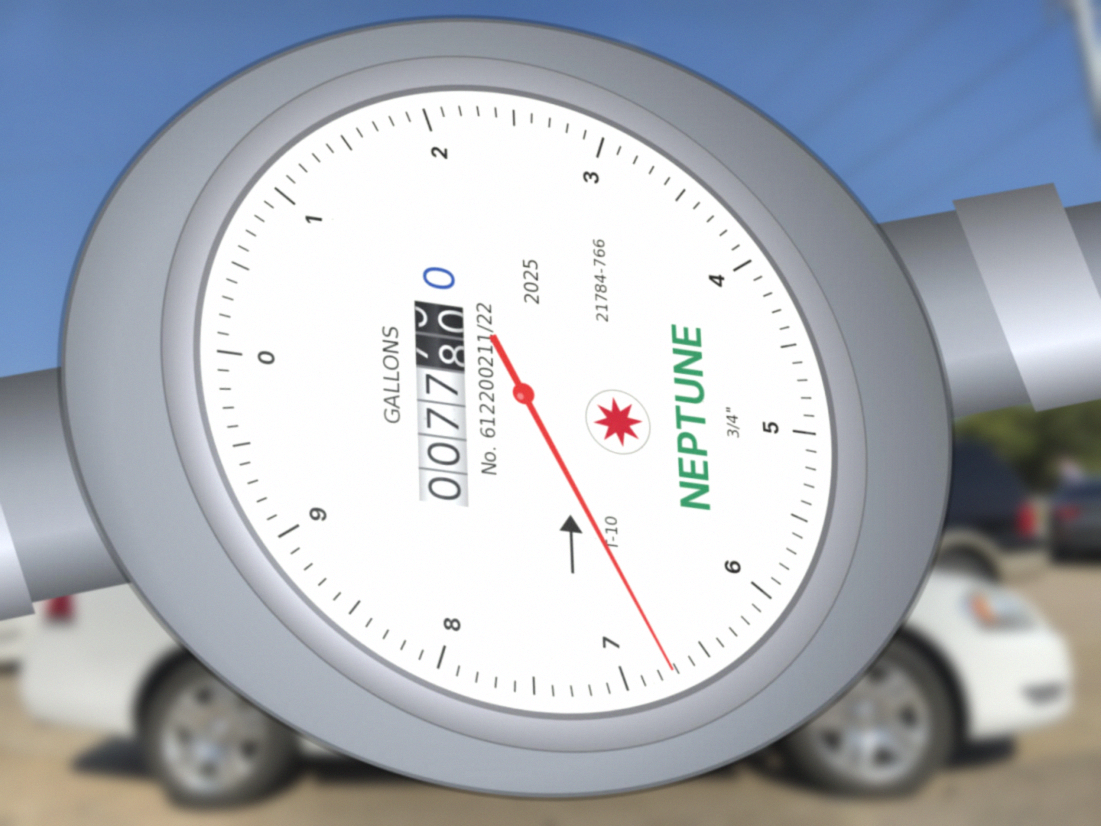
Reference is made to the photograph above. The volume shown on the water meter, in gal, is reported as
77796.7 gal
